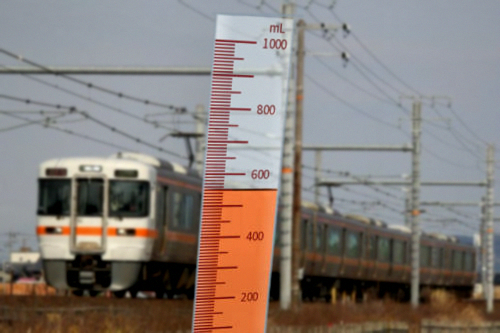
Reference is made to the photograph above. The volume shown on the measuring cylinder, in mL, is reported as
550 mL
